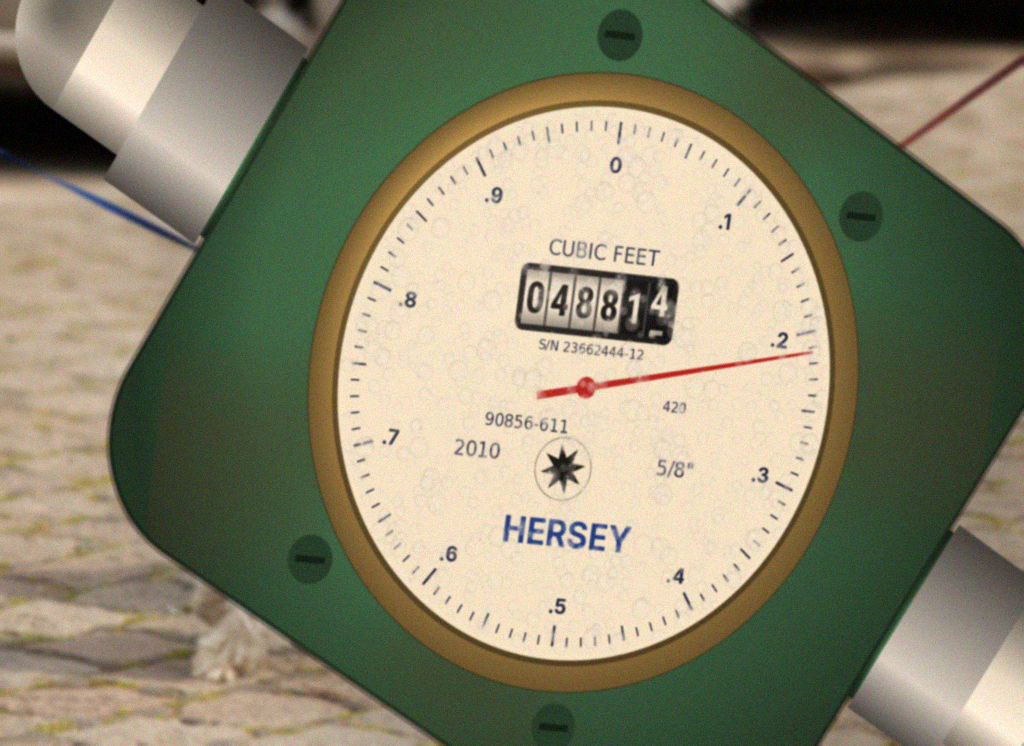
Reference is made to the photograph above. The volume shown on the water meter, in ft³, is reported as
48814.21 ft³
